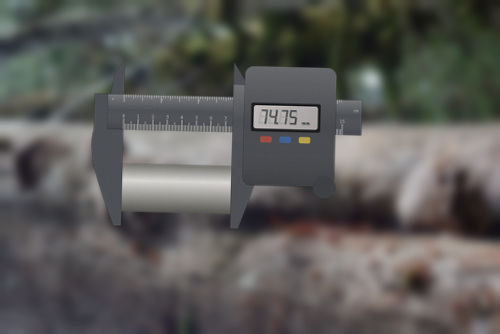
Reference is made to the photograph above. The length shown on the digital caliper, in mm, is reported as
74.75 mm
